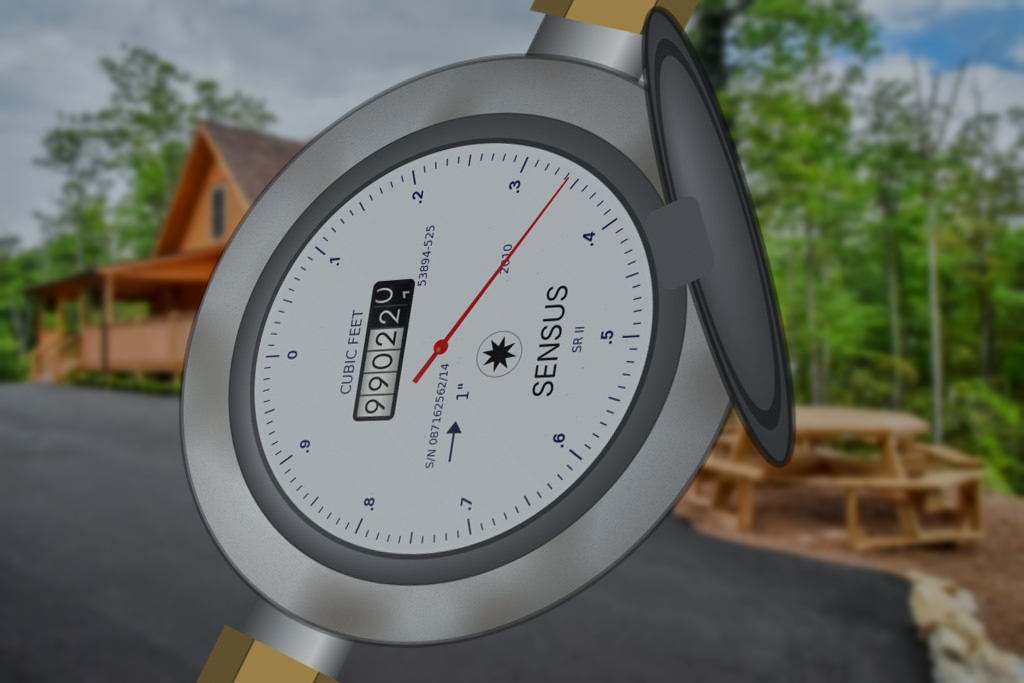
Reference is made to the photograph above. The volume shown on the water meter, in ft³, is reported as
990220.34 ft³
